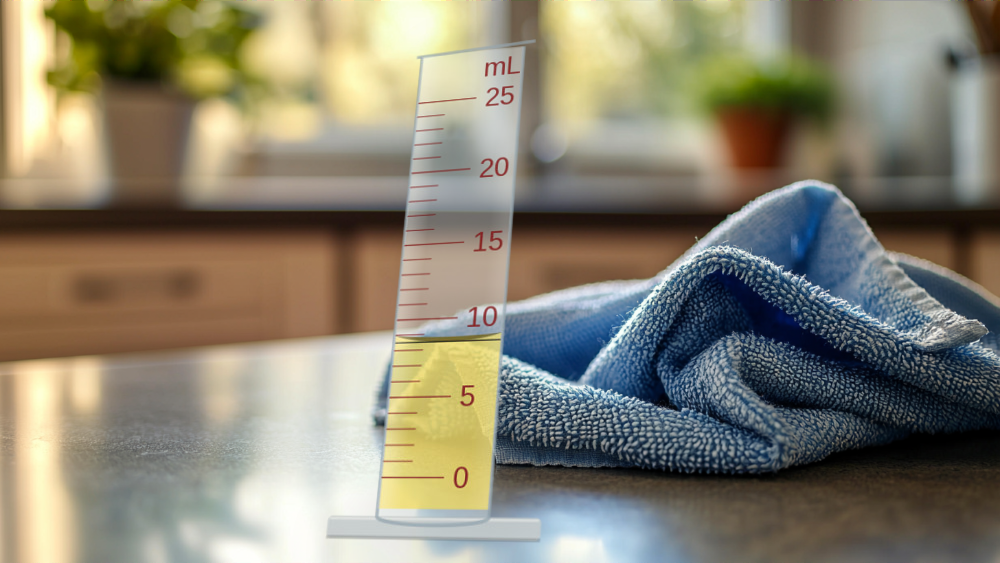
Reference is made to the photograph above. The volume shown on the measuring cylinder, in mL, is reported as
8.5 mL
